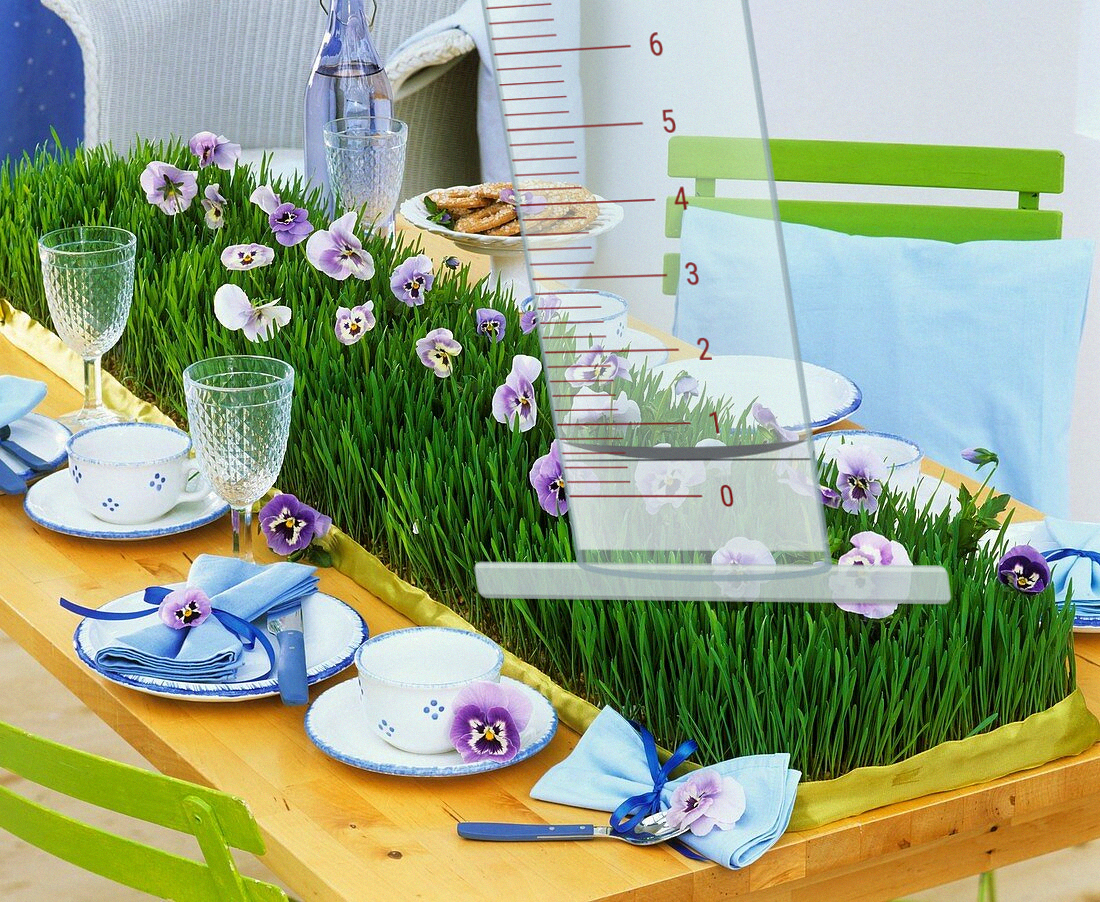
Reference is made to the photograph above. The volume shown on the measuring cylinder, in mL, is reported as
0.5 mL
